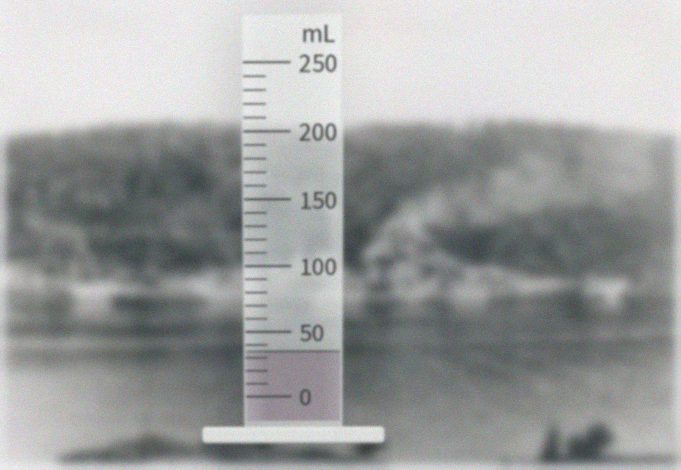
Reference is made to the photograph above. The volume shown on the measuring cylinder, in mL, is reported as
35 mL
